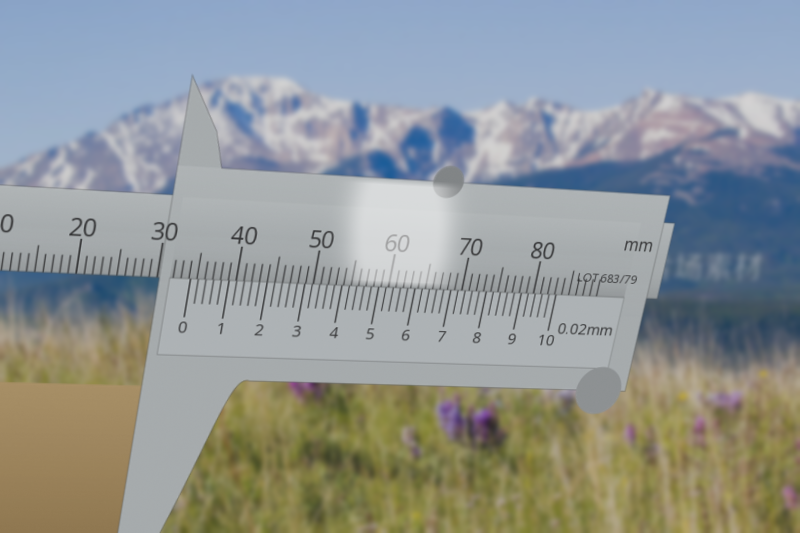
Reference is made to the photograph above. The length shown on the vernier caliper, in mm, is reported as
34.2 mm
